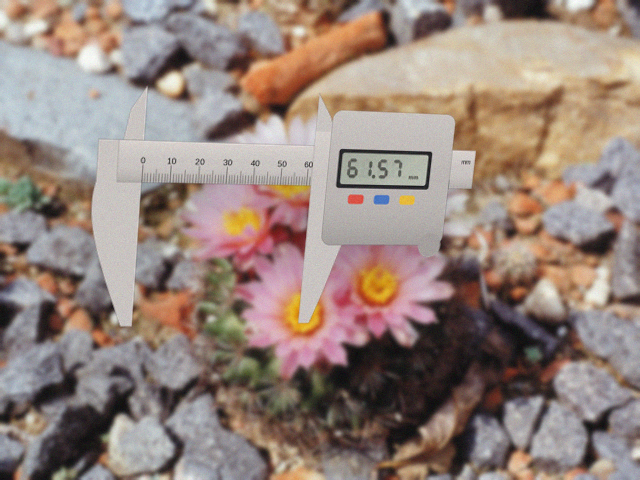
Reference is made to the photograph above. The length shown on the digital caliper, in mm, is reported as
61.57 mm
